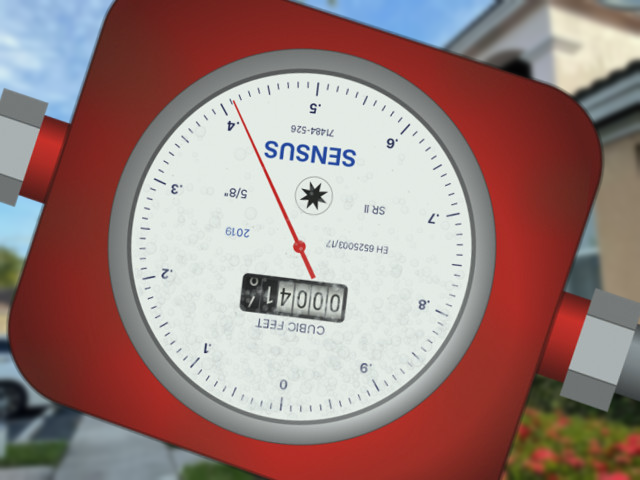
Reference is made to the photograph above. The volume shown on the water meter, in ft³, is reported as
417.41 ft³
